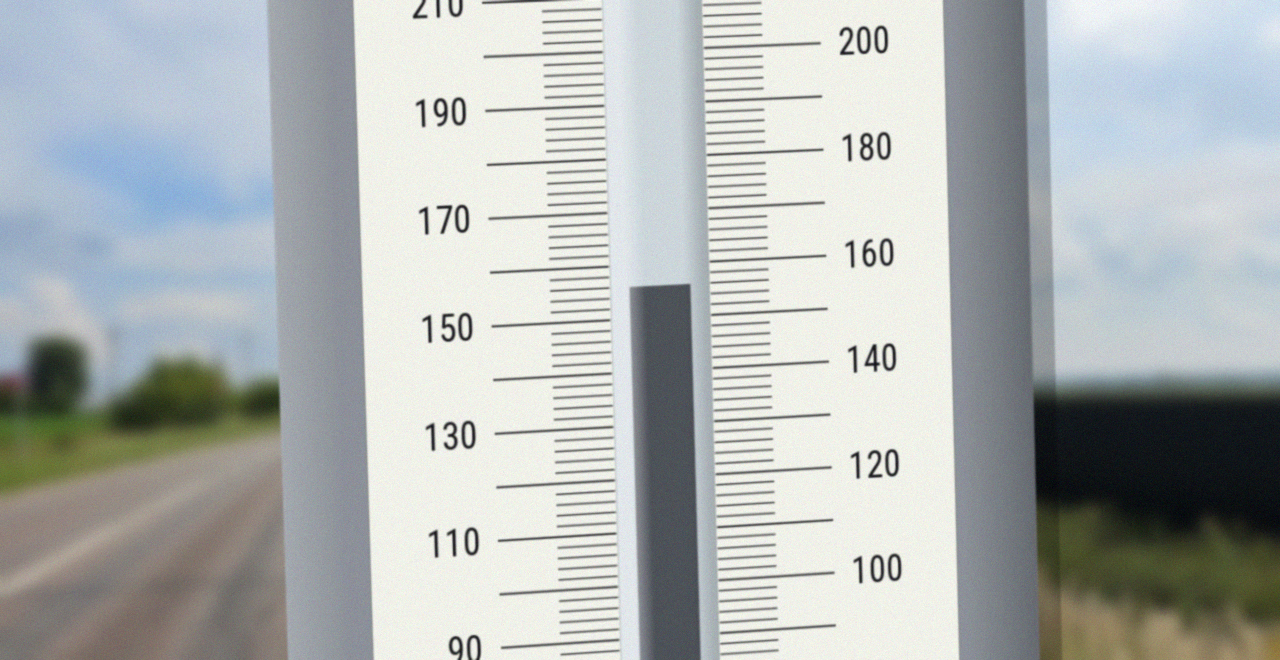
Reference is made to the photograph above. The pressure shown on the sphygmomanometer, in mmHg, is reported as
156 mmHg
